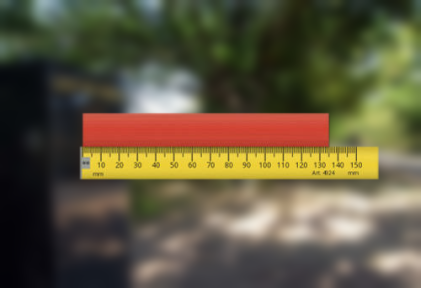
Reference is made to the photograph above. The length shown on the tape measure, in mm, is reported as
135 mm
